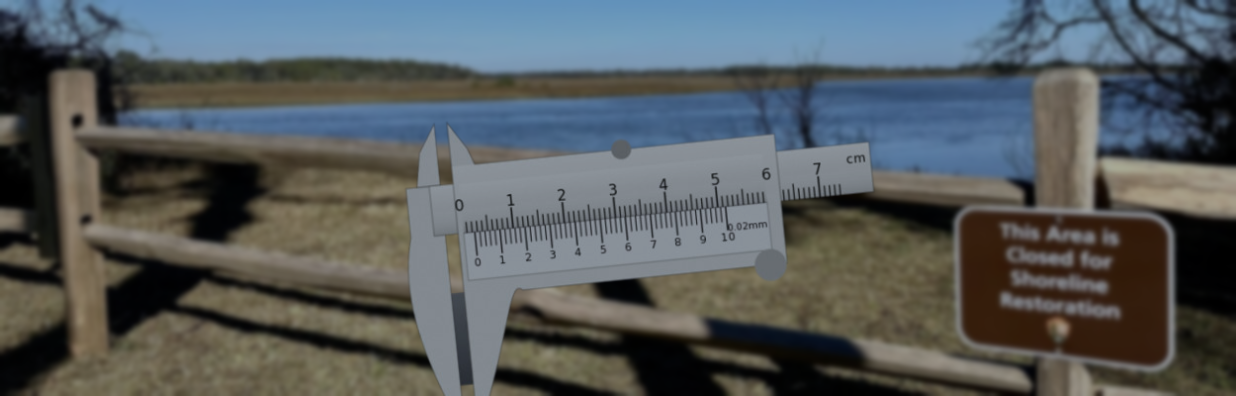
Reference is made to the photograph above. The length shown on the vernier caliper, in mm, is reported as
2.5 mm
